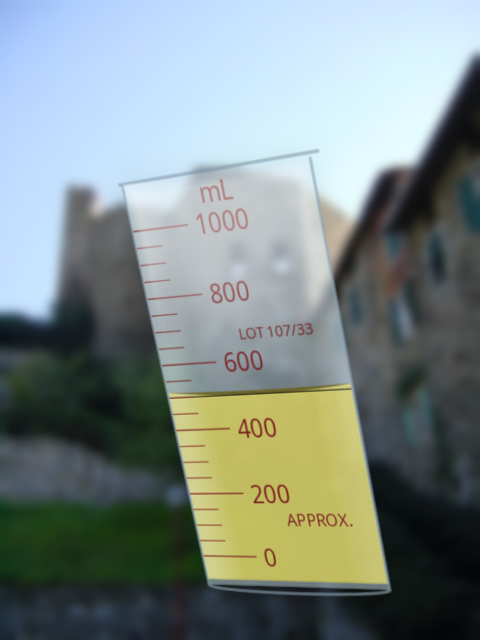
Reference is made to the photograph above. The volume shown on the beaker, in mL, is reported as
500 mL
